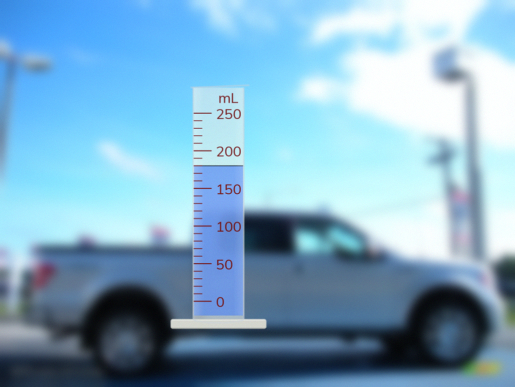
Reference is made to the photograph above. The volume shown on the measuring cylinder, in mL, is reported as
180 mL
